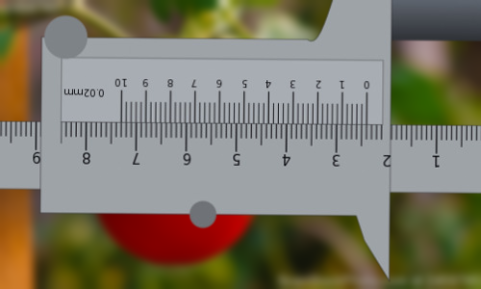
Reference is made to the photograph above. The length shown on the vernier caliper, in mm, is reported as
24.0 mm
